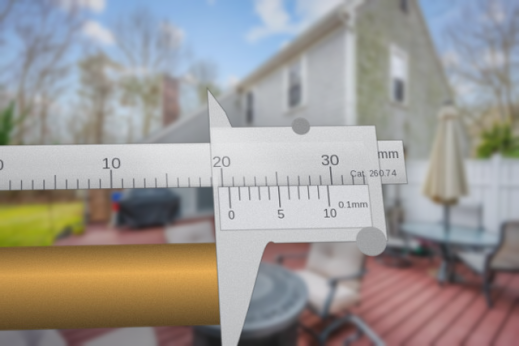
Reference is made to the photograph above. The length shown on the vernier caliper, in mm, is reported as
20.6 mm
